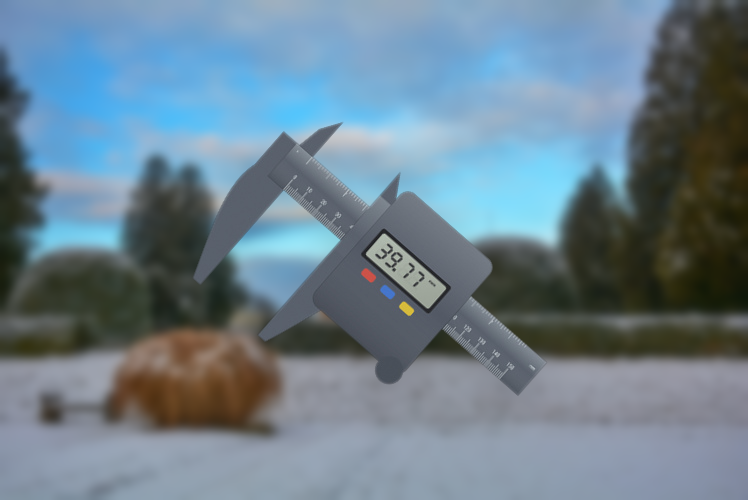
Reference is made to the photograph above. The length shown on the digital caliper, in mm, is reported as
39.77 mm
